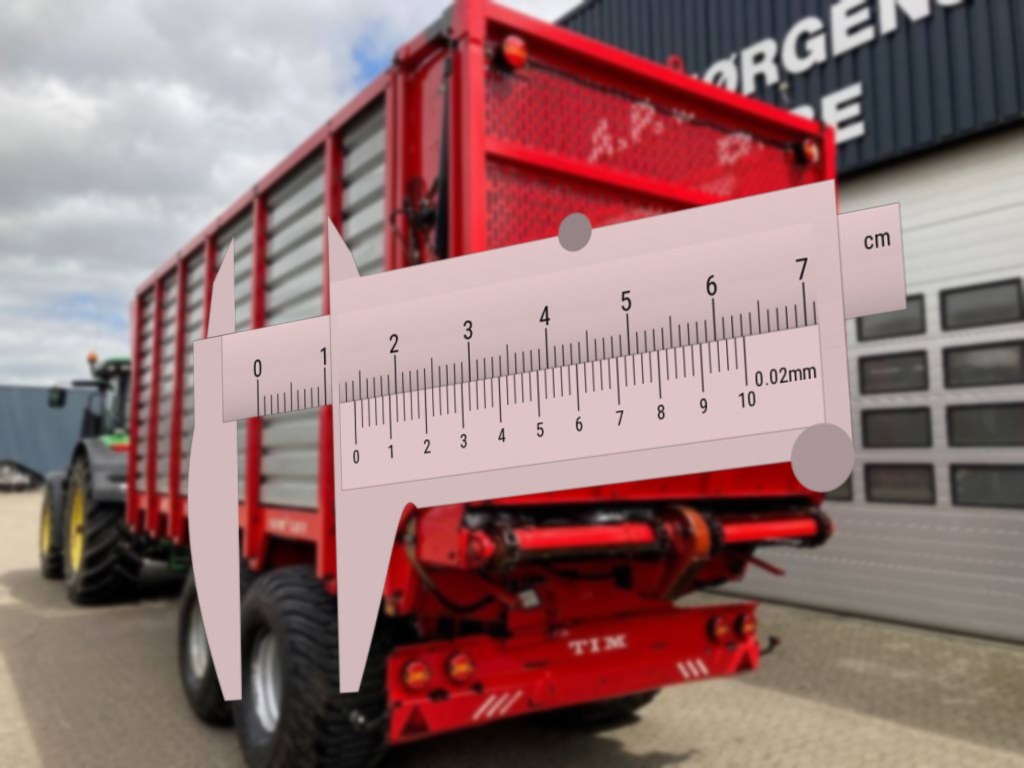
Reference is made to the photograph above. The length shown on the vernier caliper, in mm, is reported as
14.2 mm
